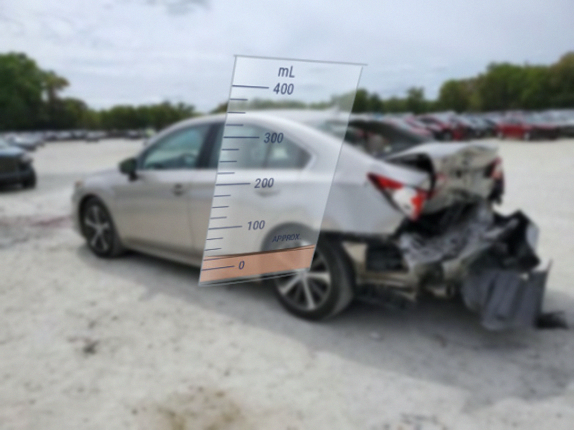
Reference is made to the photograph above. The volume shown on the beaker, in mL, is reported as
25 mL
